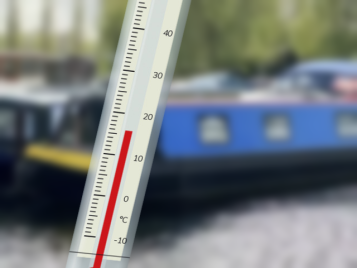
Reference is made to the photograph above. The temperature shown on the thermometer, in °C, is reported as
16 °C
